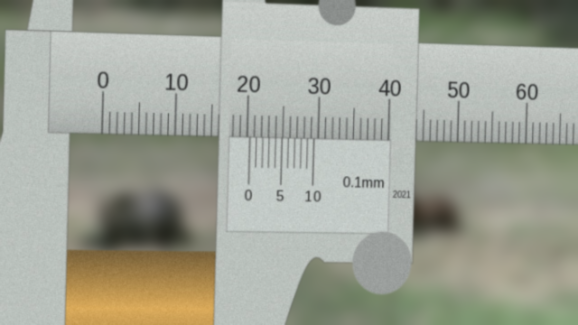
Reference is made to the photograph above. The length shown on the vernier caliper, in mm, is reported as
20.4 mm
